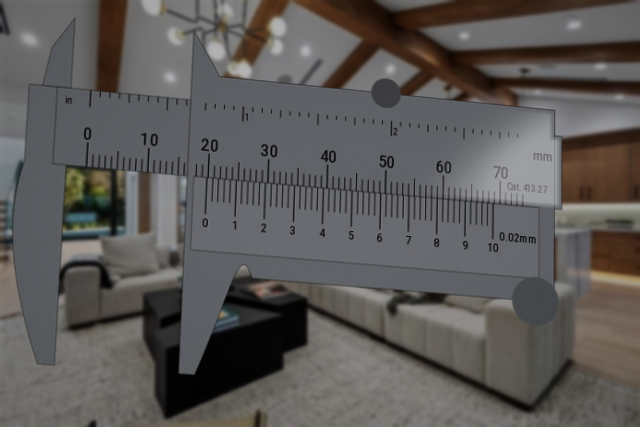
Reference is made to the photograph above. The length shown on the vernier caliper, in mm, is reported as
19.8 mm
